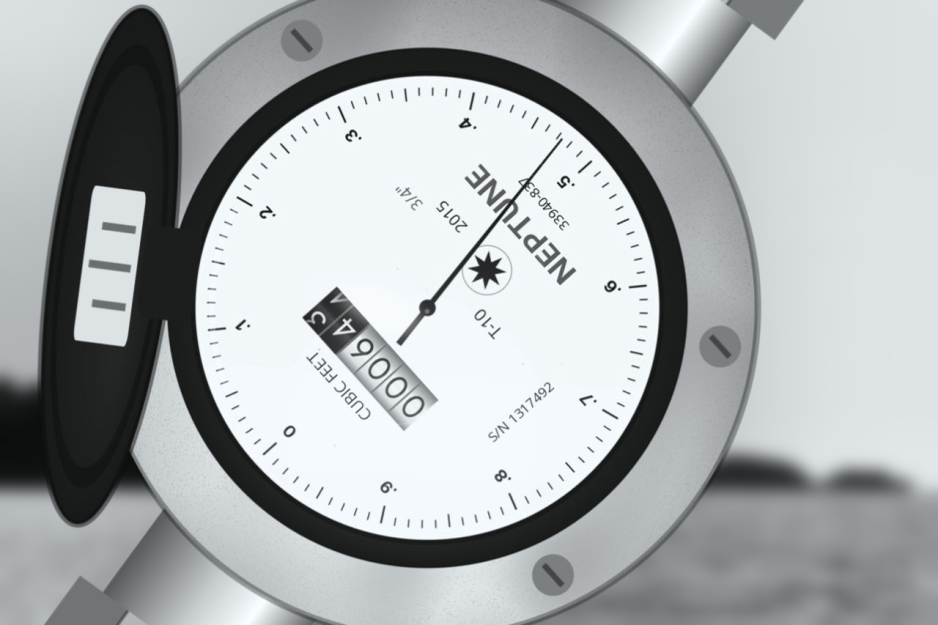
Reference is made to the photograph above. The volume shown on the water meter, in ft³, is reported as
643.47 ft³
